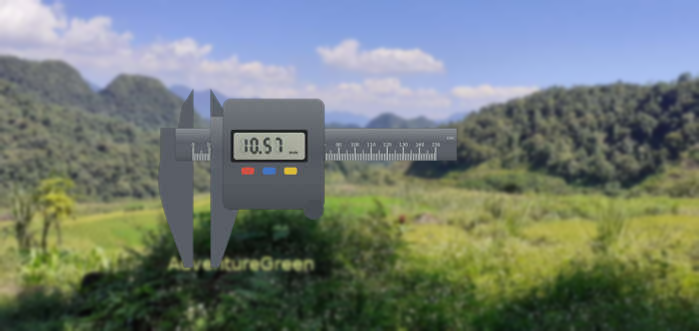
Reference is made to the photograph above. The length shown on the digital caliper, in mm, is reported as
10.57 mm
